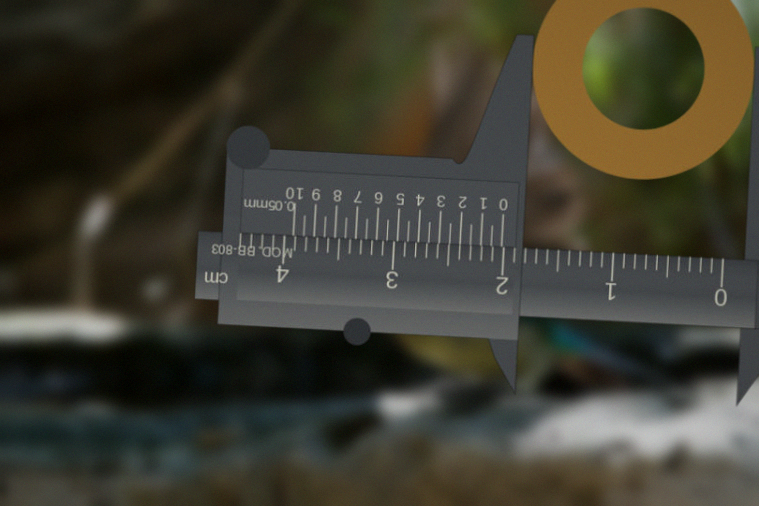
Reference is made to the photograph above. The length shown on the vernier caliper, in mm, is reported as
20.2 mm
